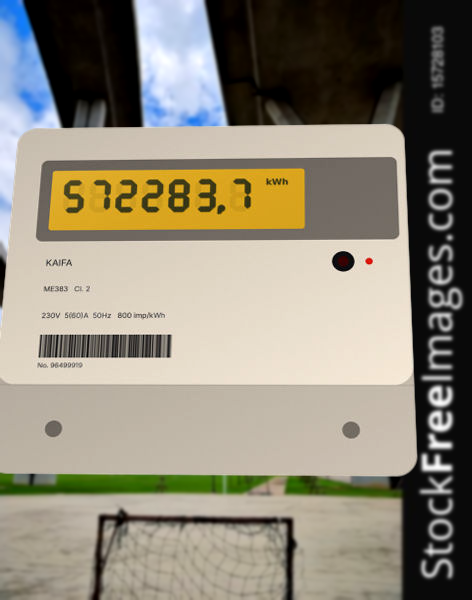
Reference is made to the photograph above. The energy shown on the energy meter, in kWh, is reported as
572283.7 kWh
